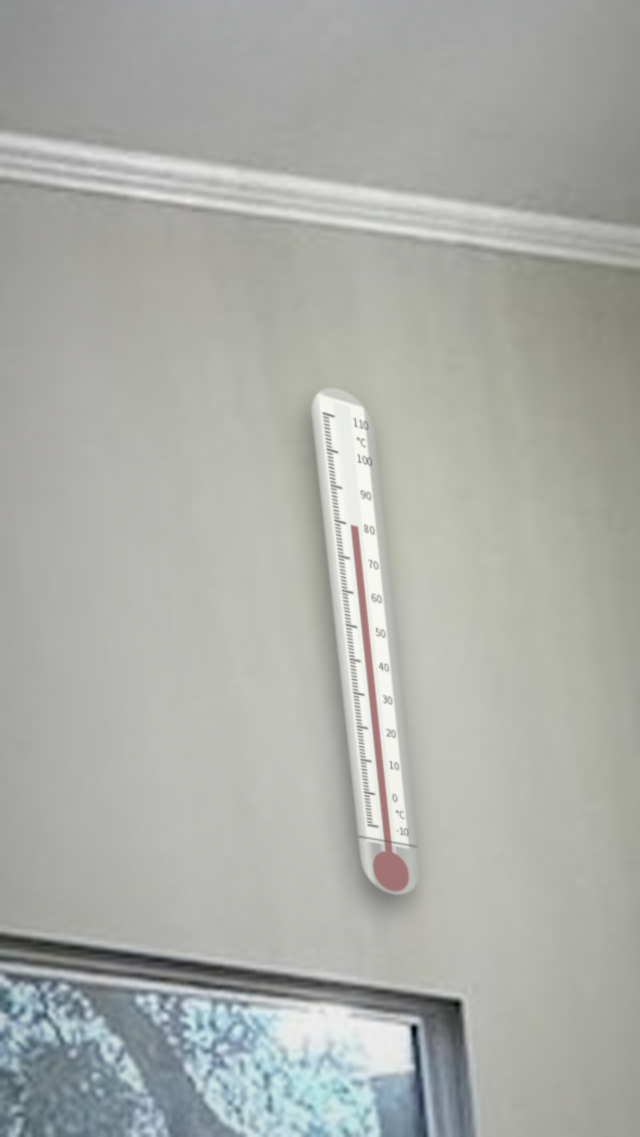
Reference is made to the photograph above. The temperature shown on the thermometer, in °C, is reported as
80 °C
